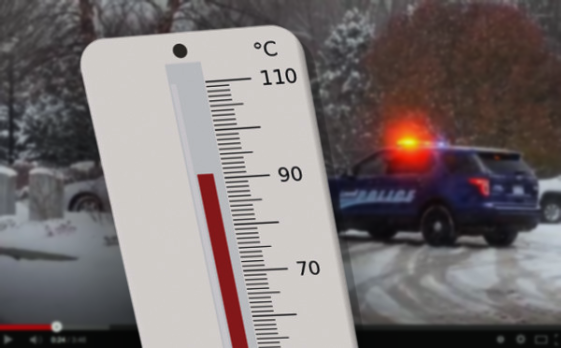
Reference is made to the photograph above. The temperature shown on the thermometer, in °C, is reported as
91 °C
